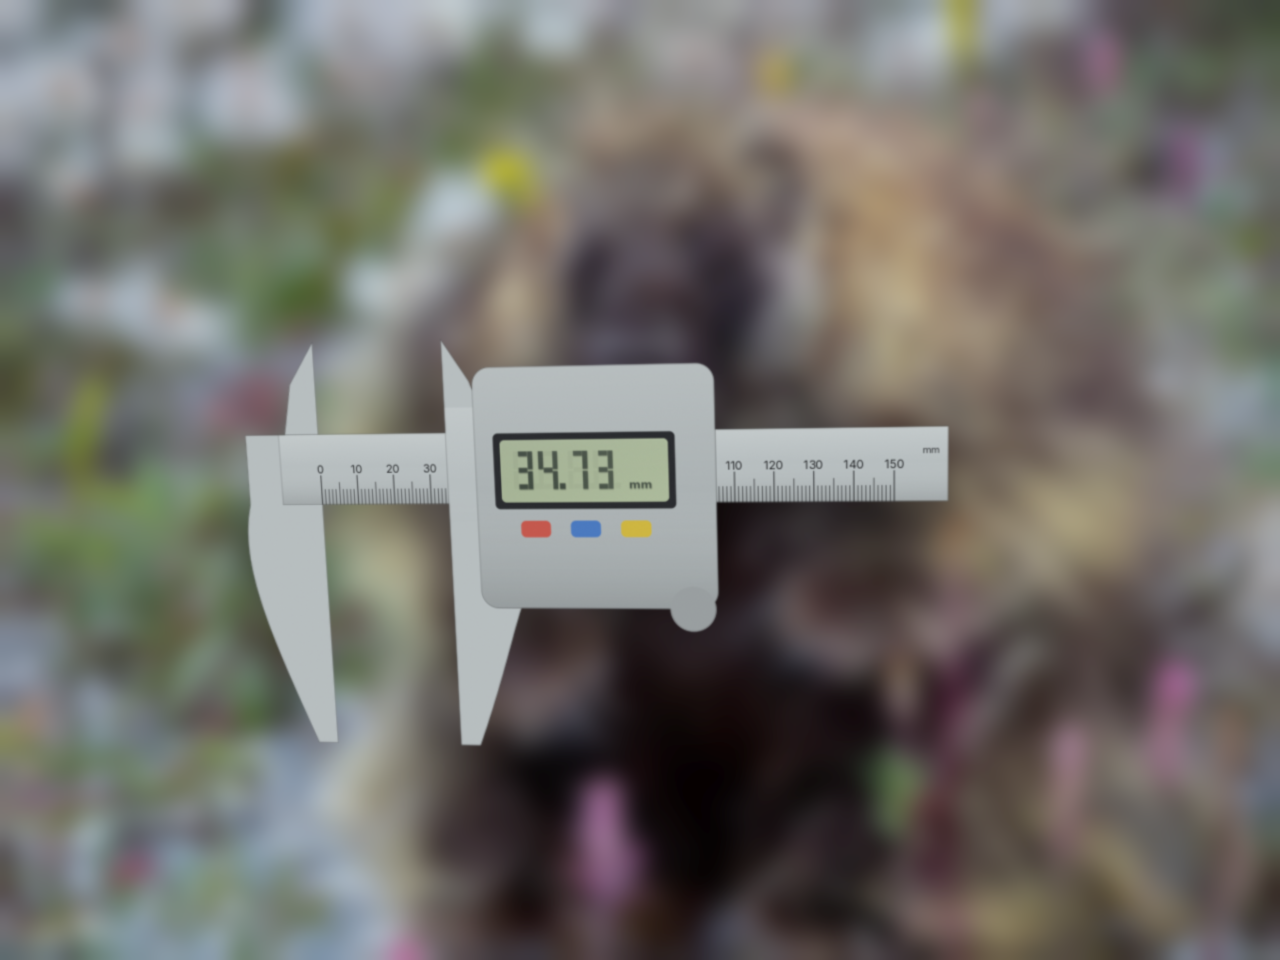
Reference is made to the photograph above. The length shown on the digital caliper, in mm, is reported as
34.73 mm
